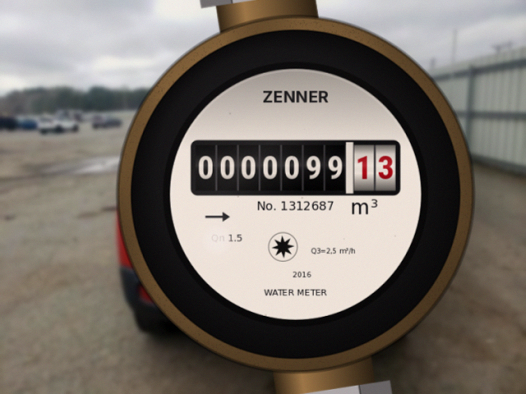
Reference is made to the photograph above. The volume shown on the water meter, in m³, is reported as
99.13 m³
